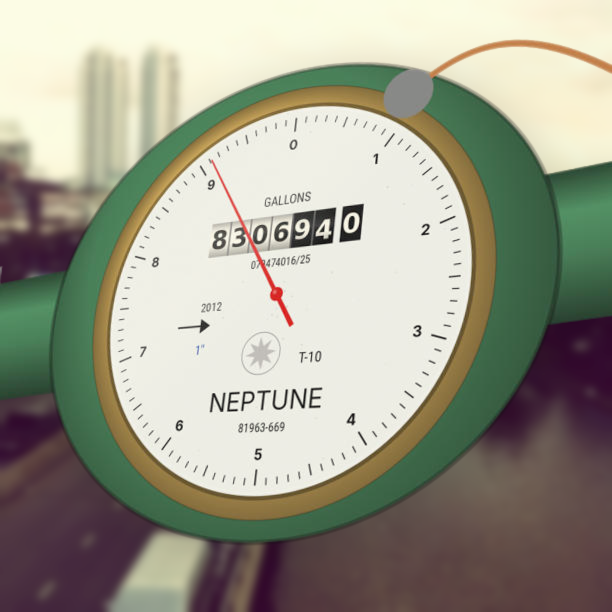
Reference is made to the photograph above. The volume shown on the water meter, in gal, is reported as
8306939.1 gal
